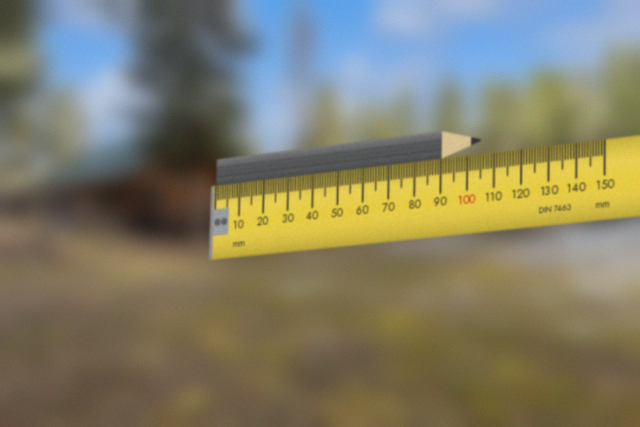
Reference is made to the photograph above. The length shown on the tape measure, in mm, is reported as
105 mm
